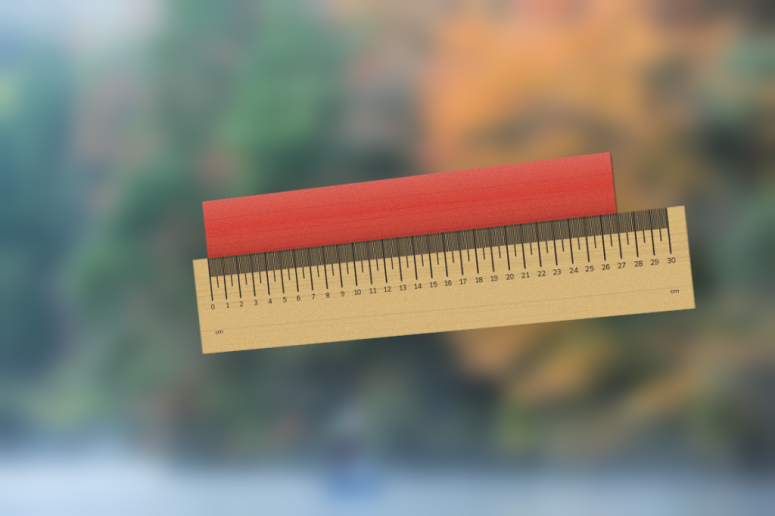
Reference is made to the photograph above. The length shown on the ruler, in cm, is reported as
27 cm
